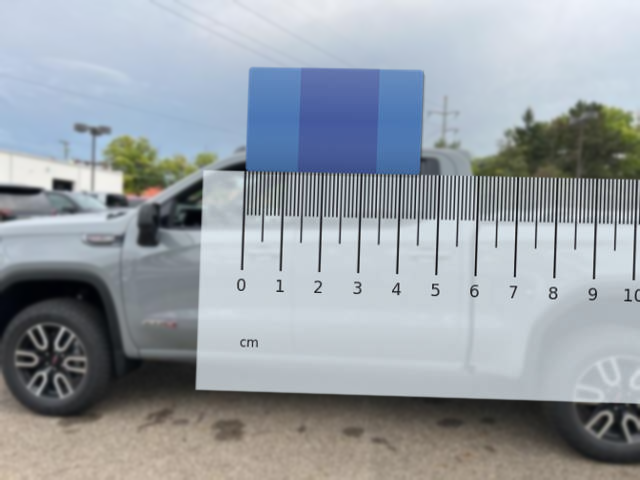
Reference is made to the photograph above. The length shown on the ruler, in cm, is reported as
4.5 cm
